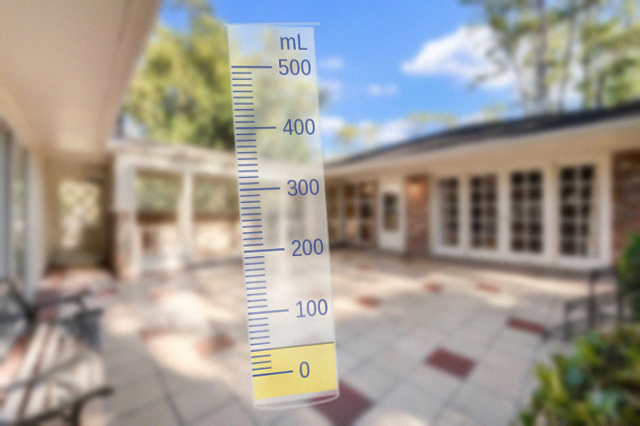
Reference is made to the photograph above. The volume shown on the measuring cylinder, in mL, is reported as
40 mL
